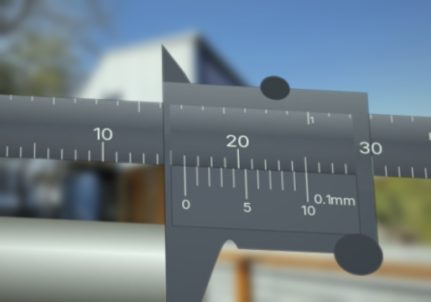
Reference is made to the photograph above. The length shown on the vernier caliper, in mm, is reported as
16.0 mm
